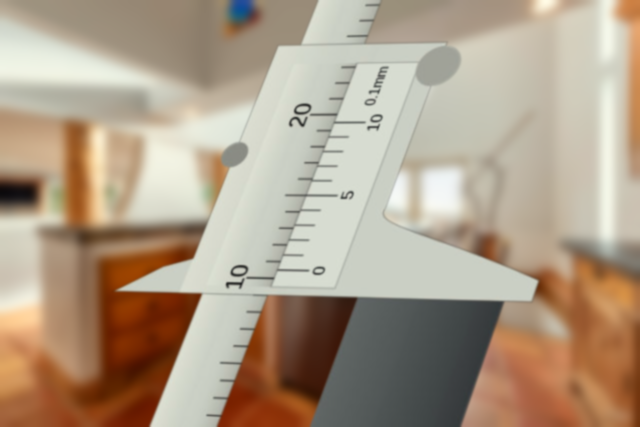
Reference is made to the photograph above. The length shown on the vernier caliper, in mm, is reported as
10.5 mm
